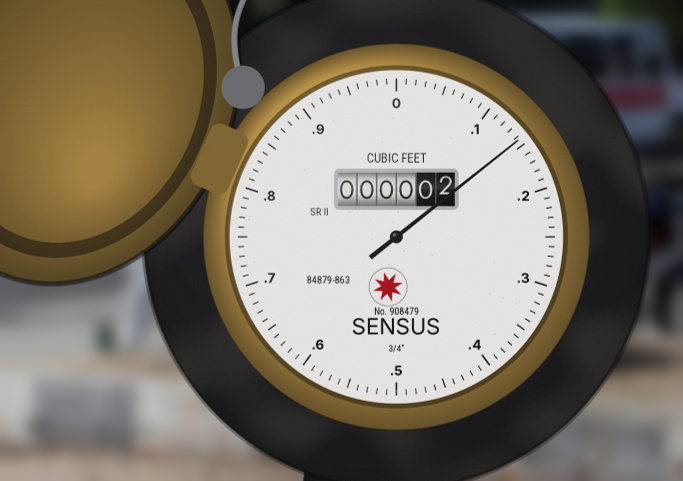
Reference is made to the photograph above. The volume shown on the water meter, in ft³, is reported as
2.14 ft³
